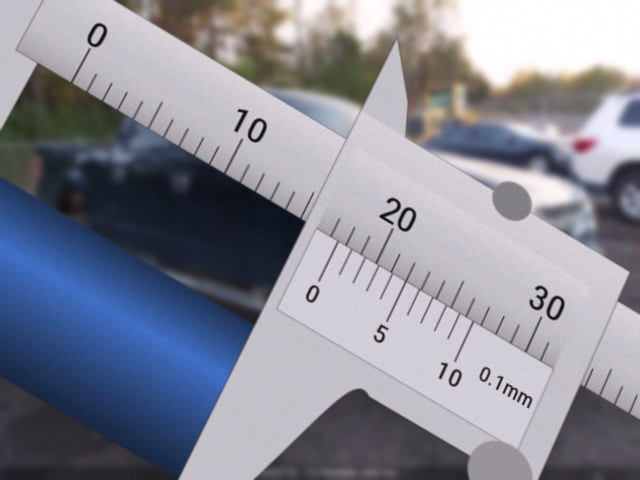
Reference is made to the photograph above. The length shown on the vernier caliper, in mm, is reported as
17.5 mm
